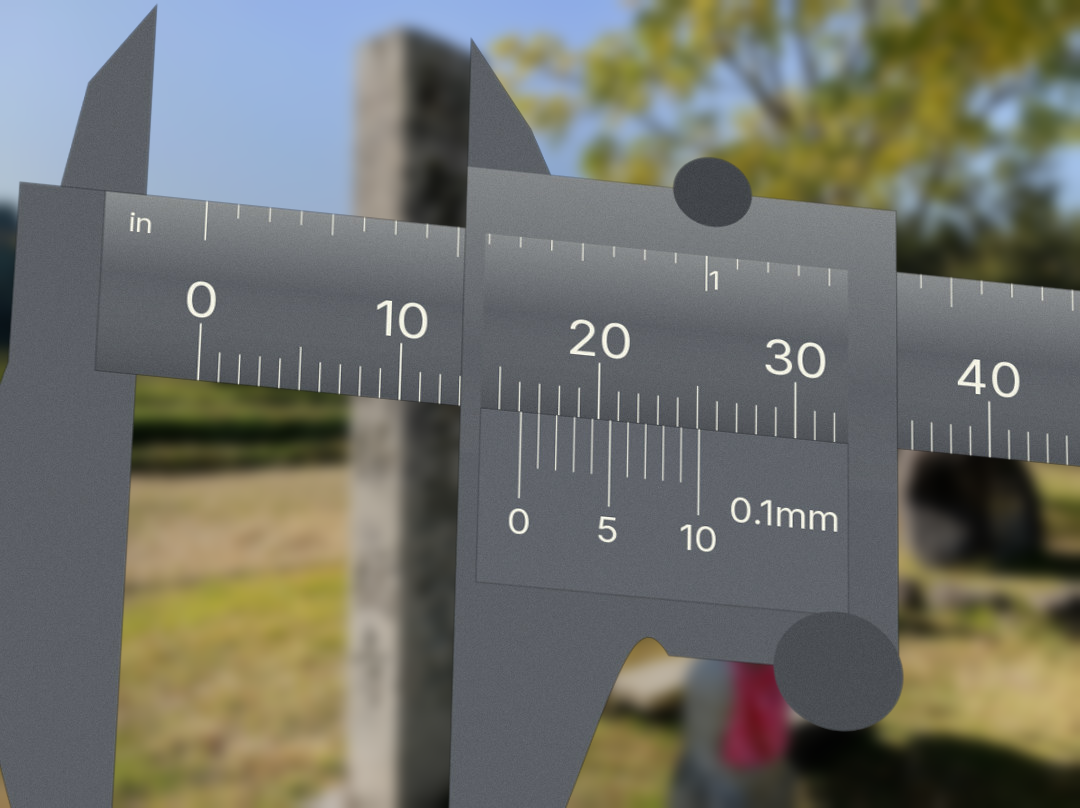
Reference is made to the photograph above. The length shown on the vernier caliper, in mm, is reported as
16.1 mm
